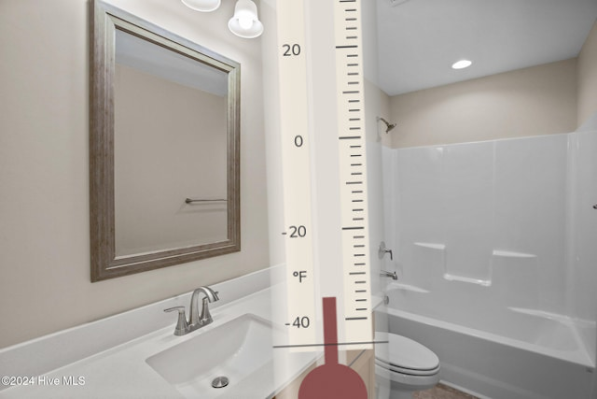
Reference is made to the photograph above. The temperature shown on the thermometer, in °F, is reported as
-35 °F
